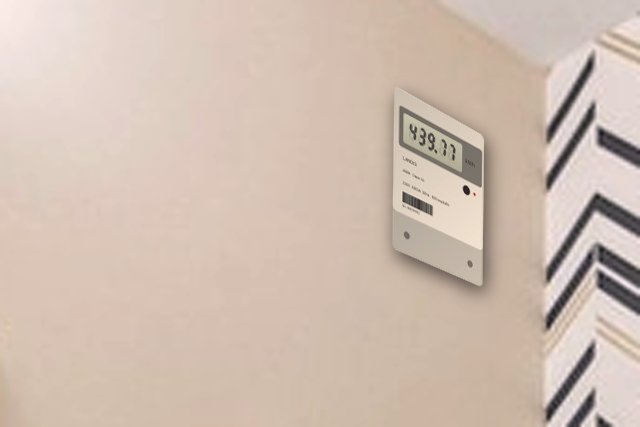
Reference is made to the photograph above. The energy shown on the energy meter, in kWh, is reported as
439.77 kWh
